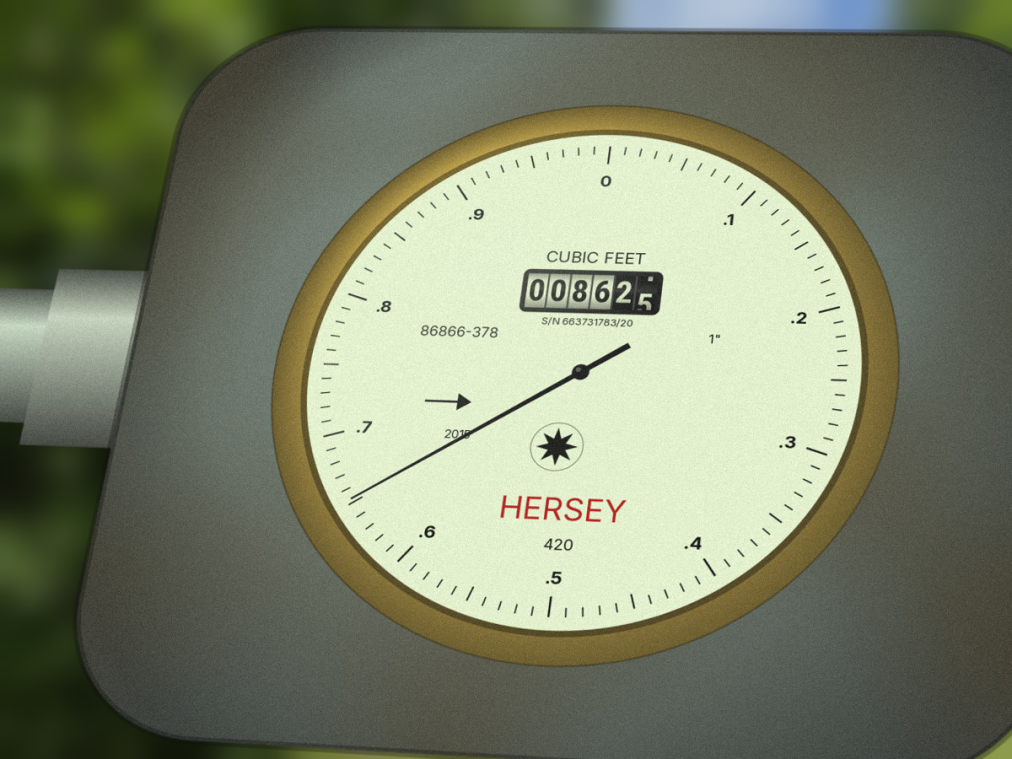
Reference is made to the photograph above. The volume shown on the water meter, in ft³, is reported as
8624.65 ft³
